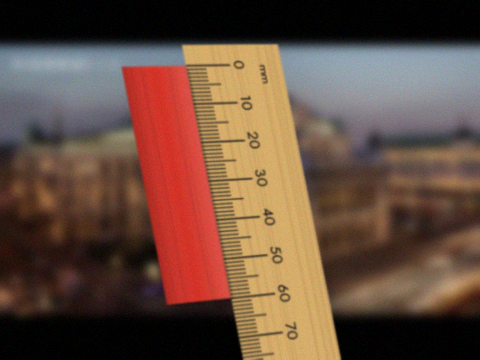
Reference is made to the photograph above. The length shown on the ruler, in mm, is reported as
60 mm
